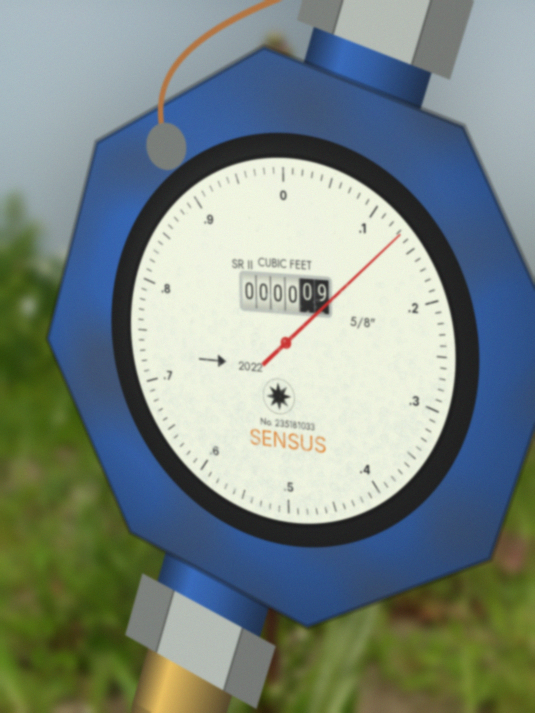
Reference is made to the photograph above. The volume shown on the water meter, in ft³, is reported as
9.13 ft³
